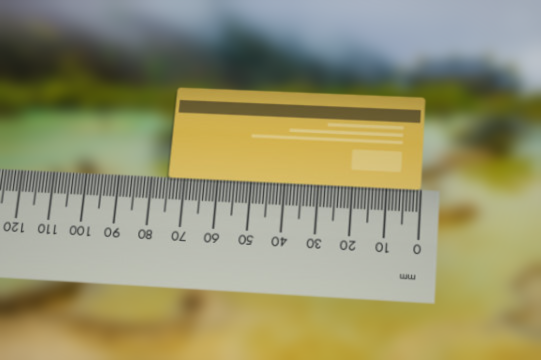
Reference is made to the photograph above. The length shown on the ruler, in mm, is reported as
75 mm
